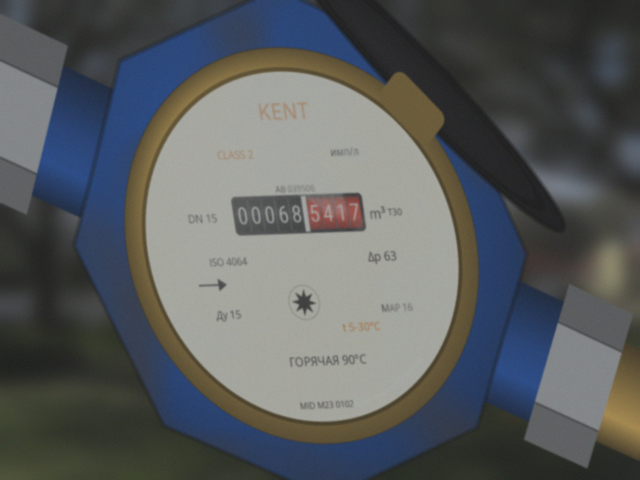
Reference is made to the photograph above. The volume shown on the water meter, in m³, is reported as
68.5417 m³
